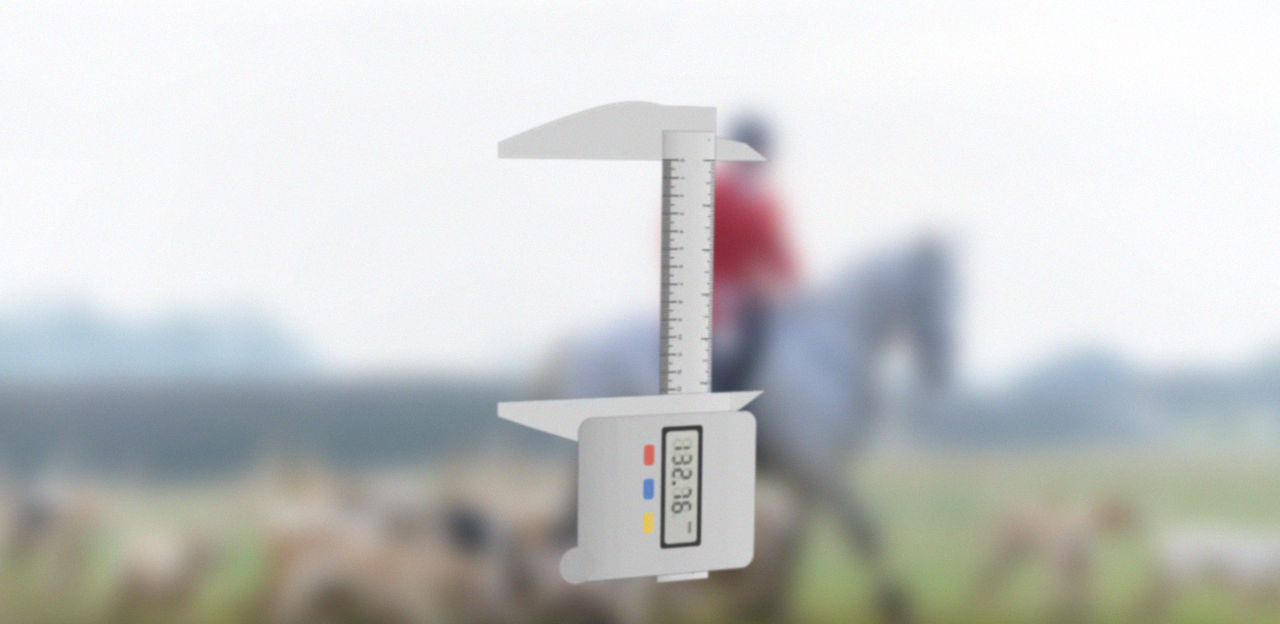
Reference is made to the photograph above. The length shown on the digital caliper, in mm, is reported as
132.76 mm
